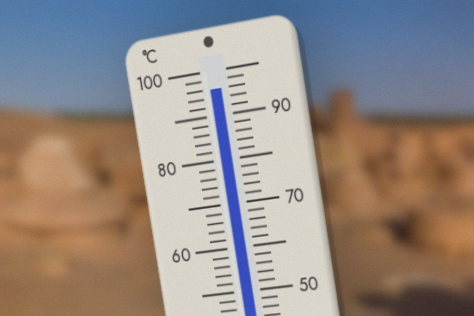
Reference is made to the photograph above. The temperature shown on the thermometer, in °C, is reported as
96 °C
